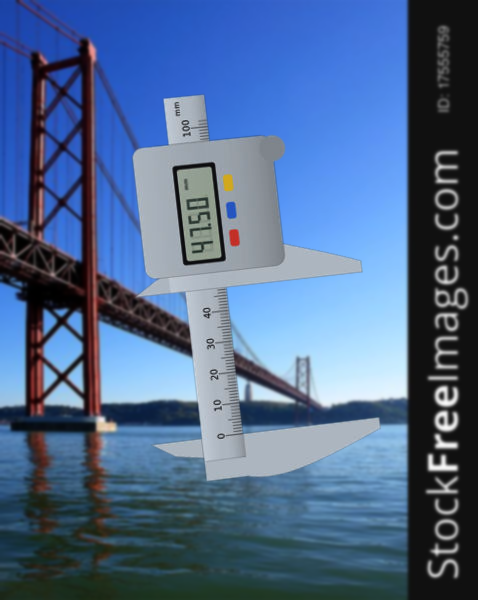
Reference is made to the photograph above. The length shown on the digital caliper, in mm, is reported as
47.50 mm
